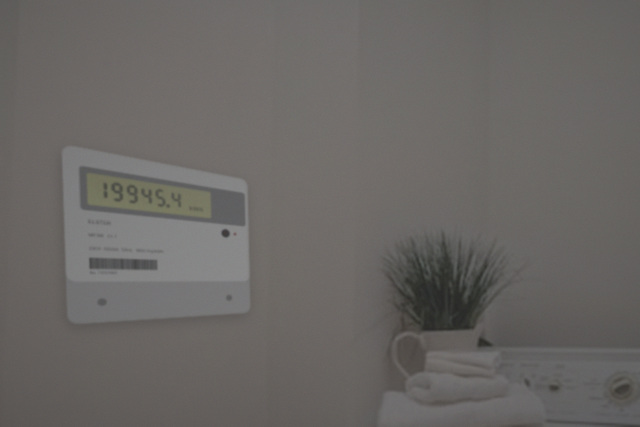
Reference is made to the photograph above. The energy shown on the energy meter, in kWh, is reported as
19945.4 kWh
